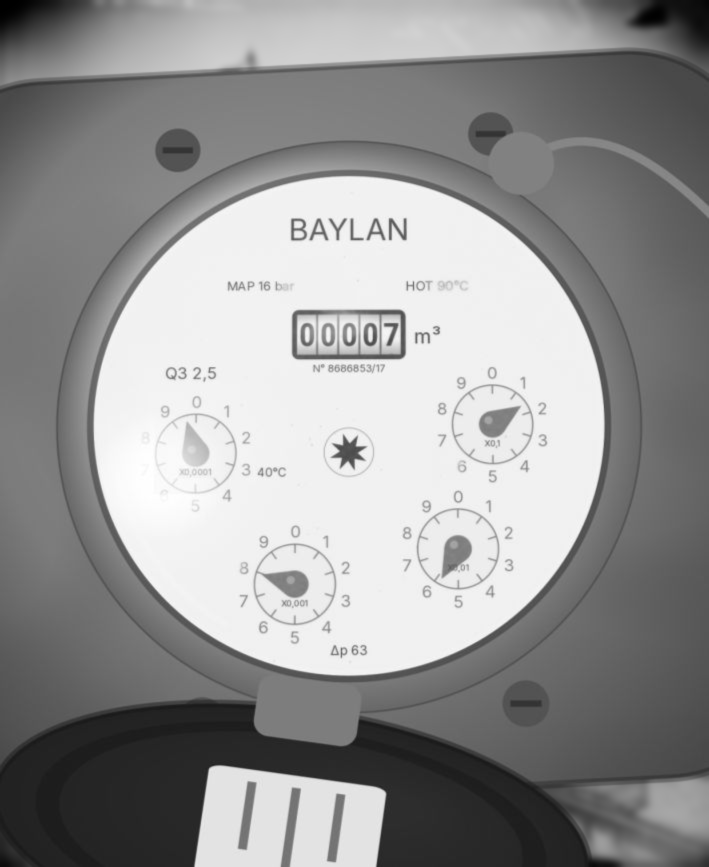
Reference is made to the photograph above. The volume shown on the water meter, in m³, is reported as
7.1579 m³
